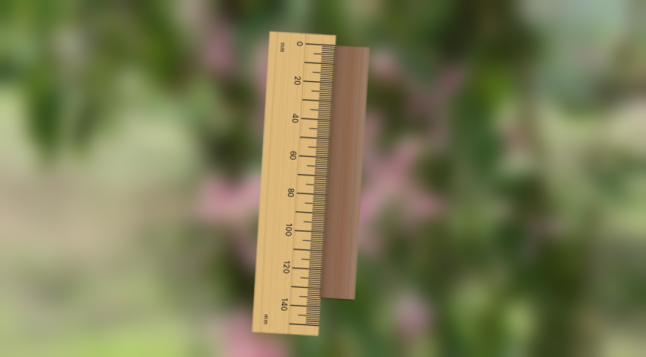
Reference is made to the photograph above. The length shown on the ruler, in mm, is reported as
135 mm
